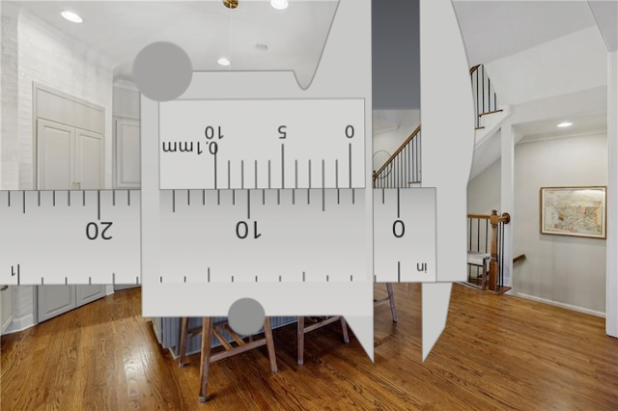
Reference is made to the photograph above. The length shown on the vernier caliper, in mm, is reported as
3.2 mm
